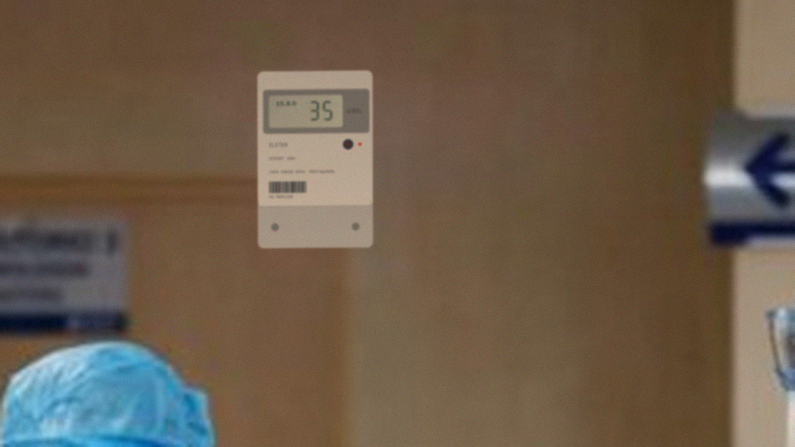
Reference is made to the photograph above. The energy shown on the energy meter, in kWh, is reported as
35 kWh
